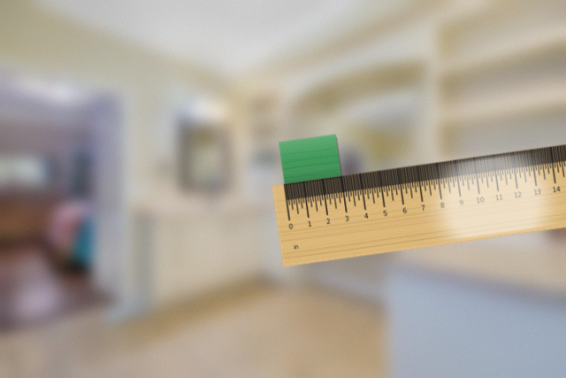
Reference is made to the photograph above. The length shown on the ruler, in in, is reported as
3 in
